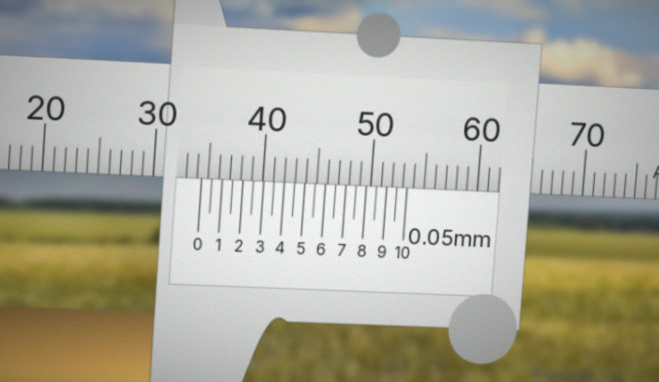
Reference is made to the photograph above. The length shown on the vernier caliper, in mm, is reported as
34.4 mm
